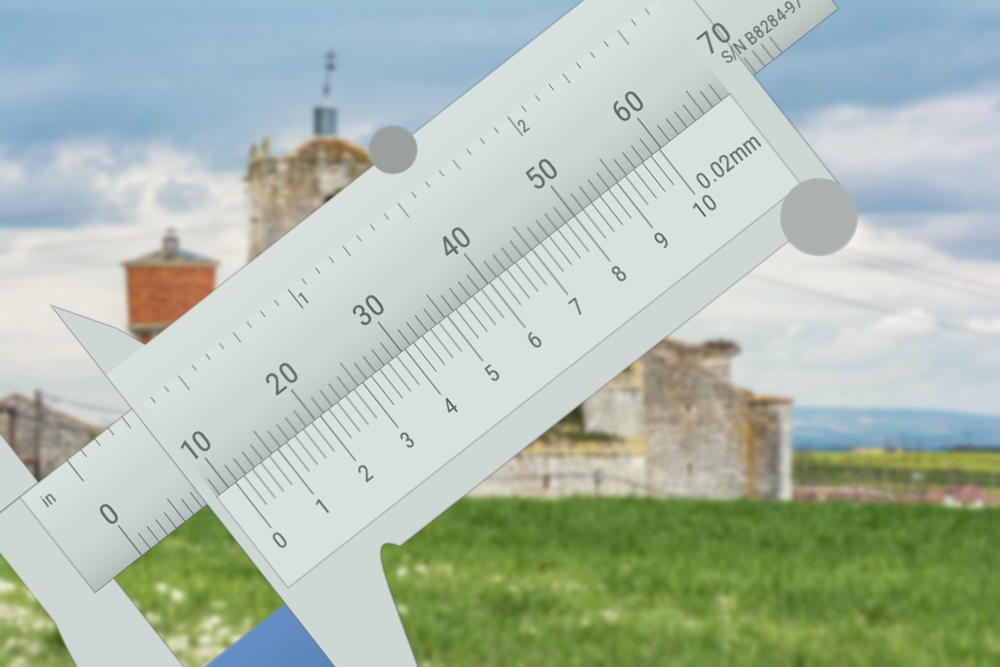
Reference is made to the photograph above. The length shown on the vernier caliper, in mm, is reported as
10.8 mm
